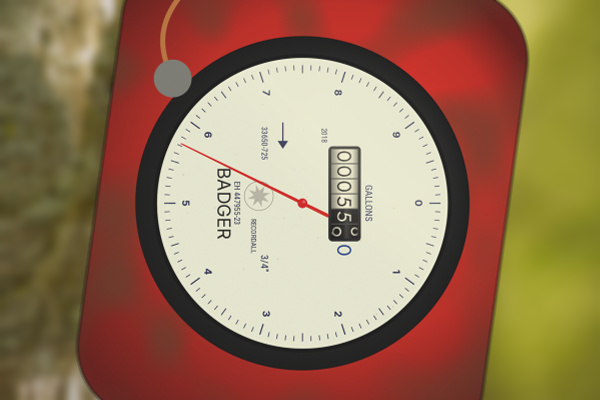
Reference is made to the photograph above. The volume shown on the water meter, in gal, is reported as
5585.7 gal
